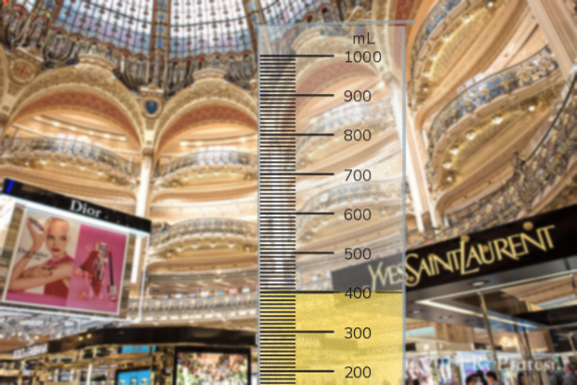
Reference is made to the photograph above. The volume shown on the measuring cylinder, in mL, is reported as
400 mL
